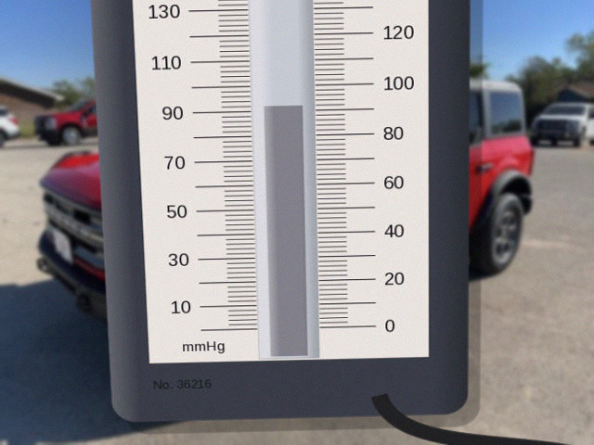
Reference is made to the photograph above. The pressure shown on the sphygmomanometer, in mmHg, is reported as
92 mmHg
